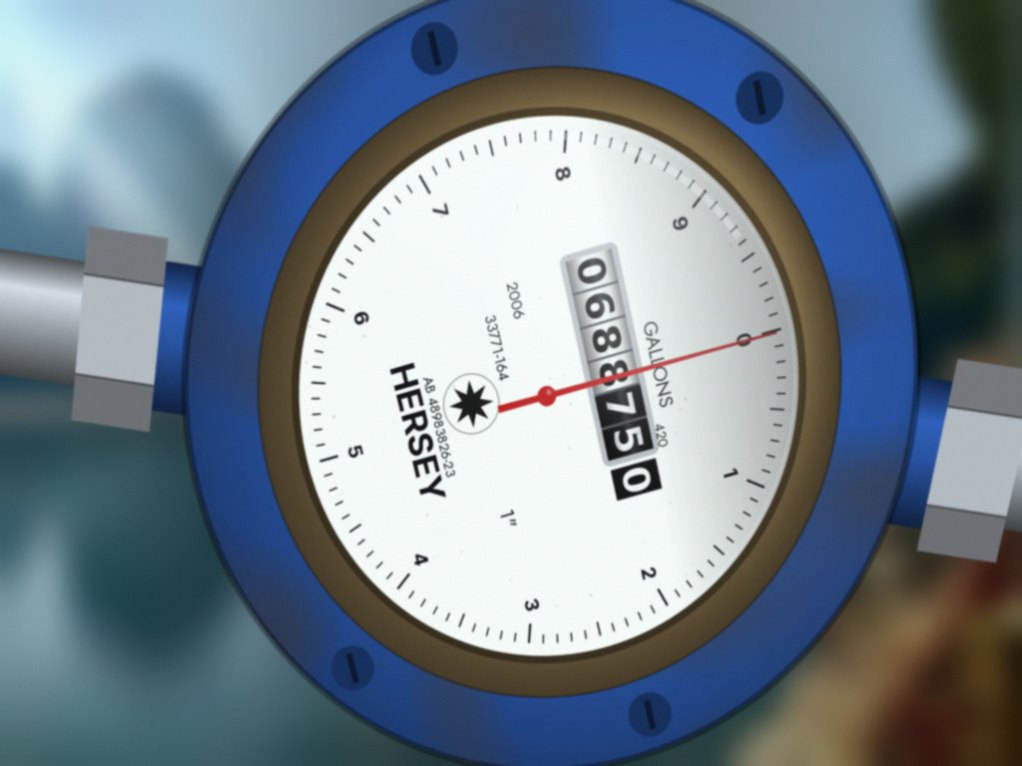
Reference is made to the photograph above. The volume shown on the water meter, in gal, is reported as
688750.0 gal
